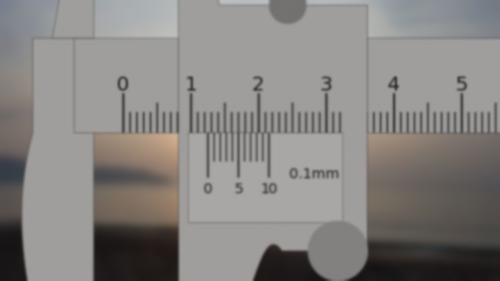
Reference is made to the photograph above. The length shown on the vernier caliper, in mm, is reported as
12.5 mm
